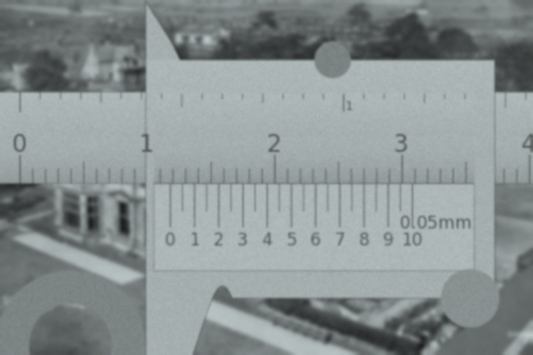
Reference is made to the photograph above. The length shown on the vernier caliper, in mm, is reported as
11.8 mm
